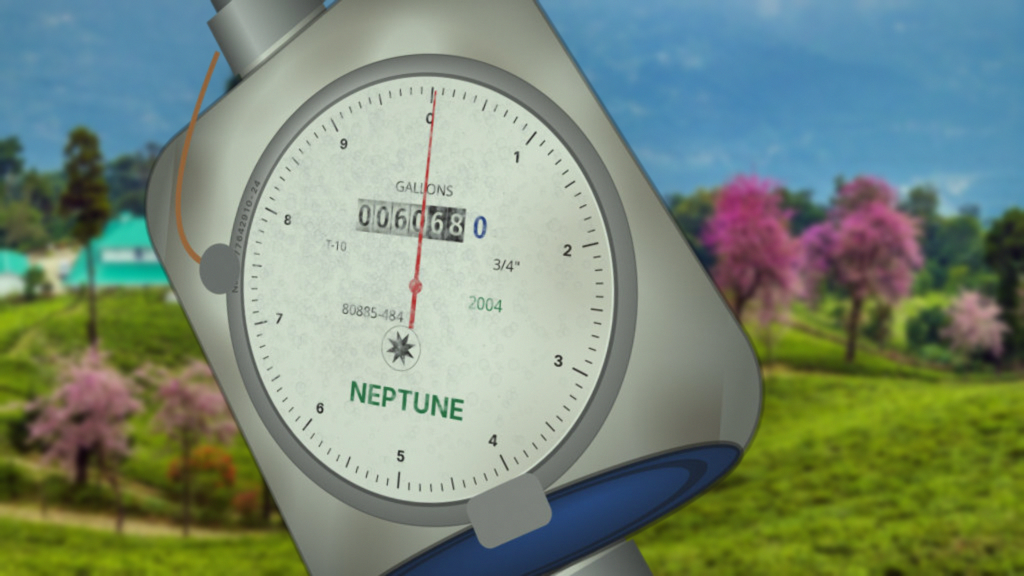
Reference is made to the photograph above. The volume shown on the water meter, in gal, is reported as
60680.0 gal
